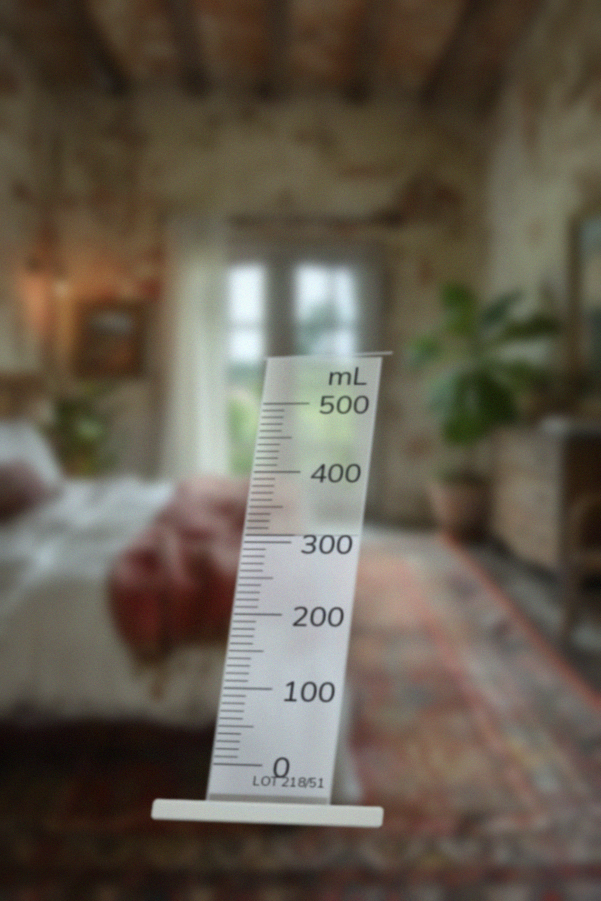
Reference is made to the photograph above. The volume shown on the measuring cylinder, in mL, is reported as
310 mL
